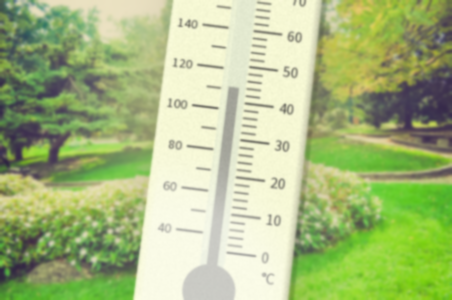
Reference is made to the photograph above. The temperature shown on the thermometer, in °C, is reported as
44 °C
